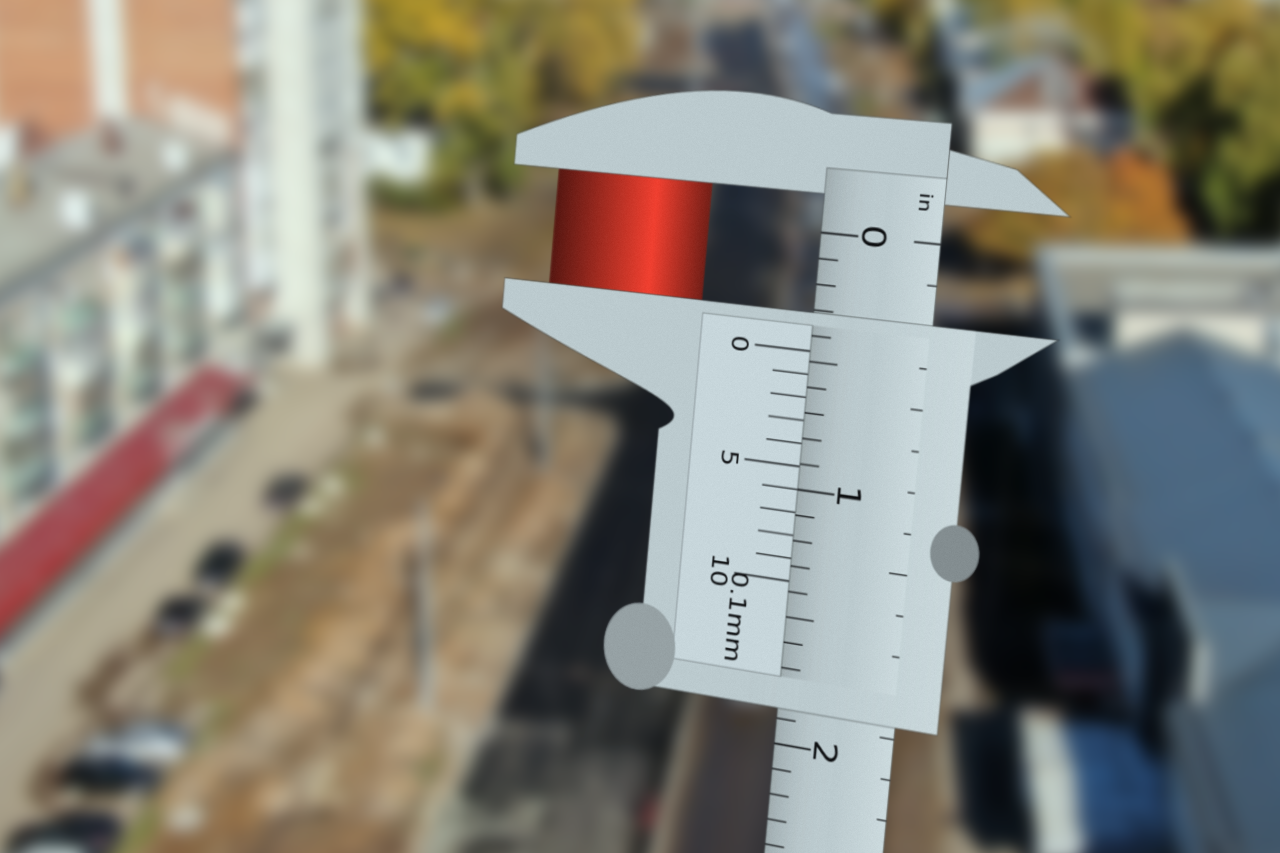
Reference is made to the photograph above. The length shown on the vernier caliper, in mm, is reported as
4.6 mm
